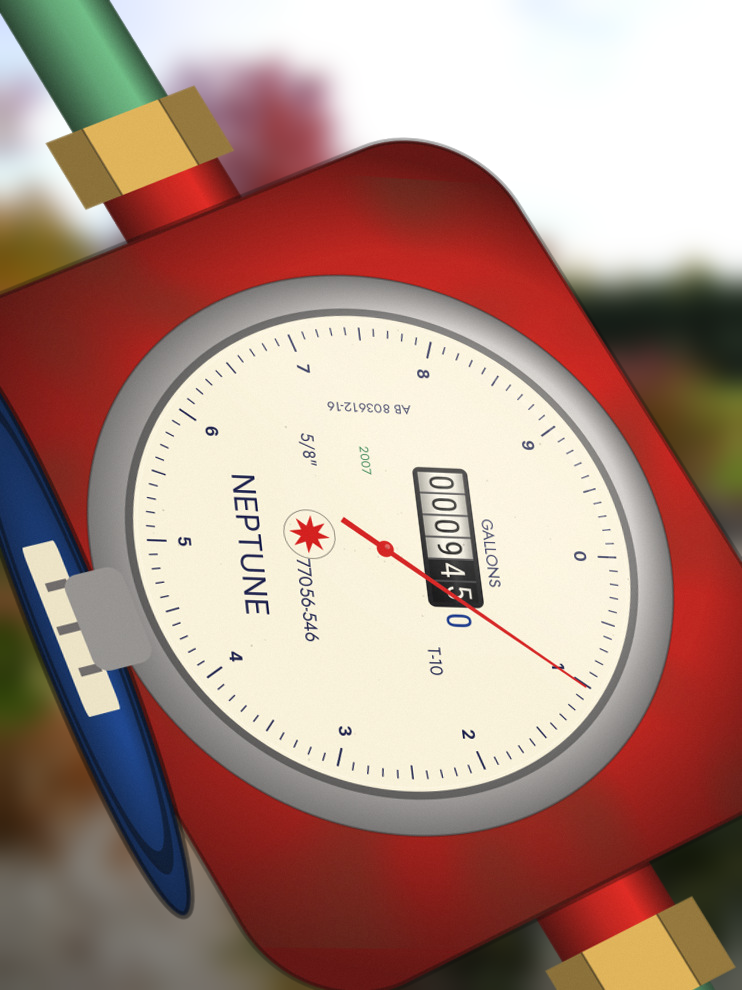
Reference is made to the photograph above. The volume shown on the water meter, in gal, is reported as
9451.0 gal
